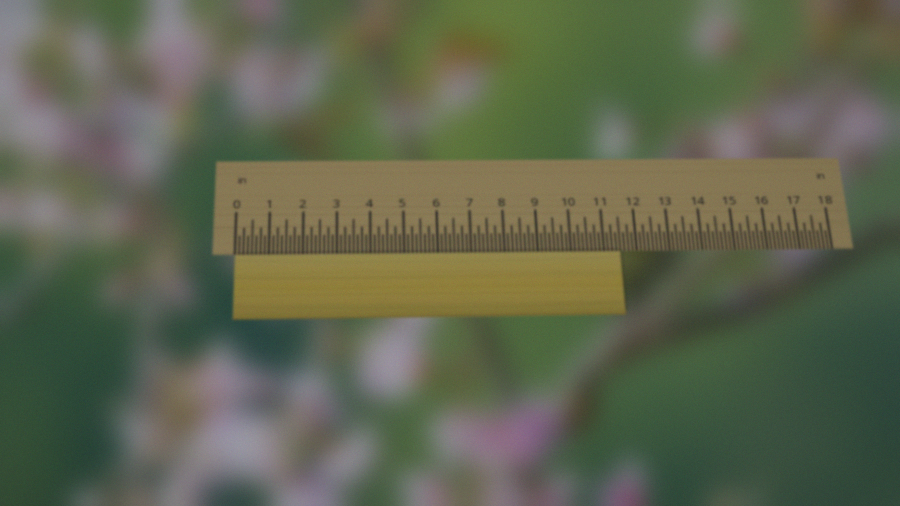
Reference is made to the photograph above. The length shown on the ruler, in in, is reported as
11.5 in
